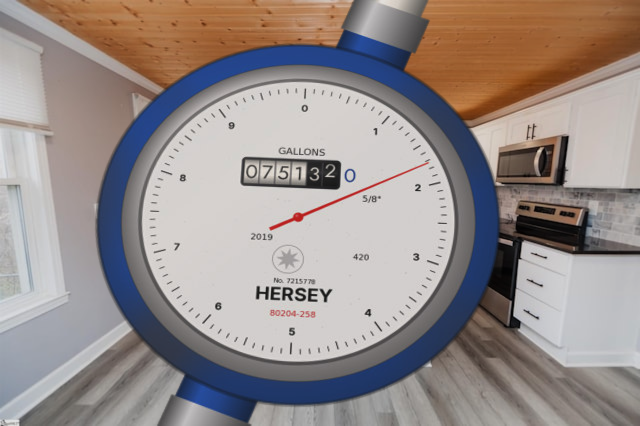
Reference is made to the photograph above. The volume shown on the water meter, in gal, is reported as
751321.7 gal
